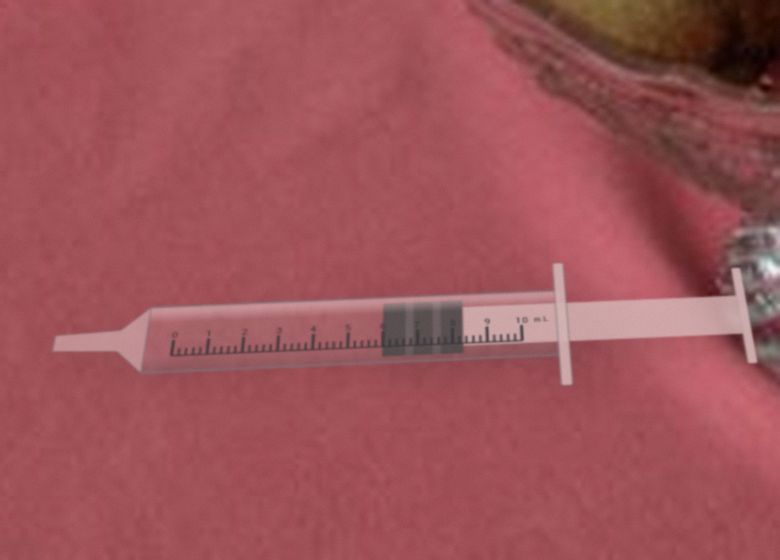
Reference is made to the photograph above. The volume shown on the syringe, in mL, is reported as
6 mL
